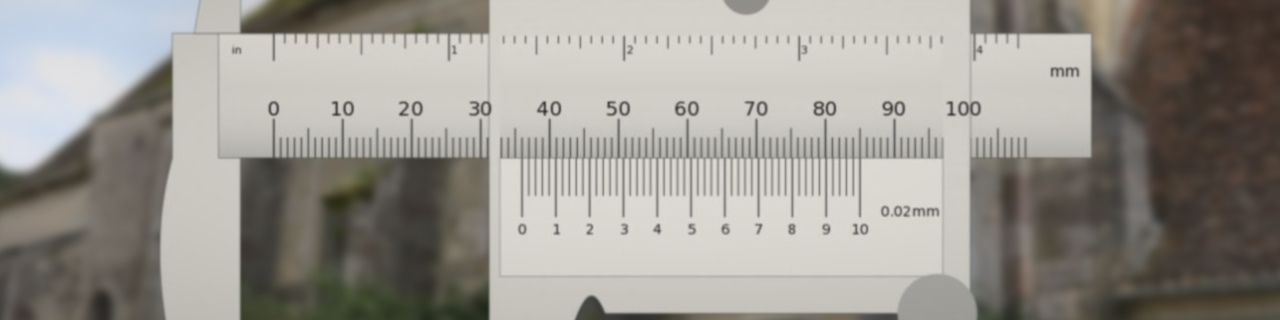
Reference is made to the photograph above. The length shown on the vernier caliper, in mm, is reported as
36.0 mm
